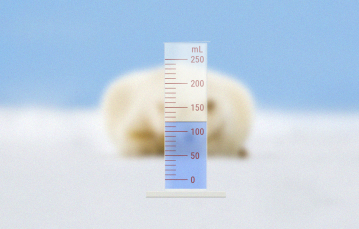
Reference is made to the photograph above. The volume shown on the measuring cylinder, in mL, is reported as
120 mL
